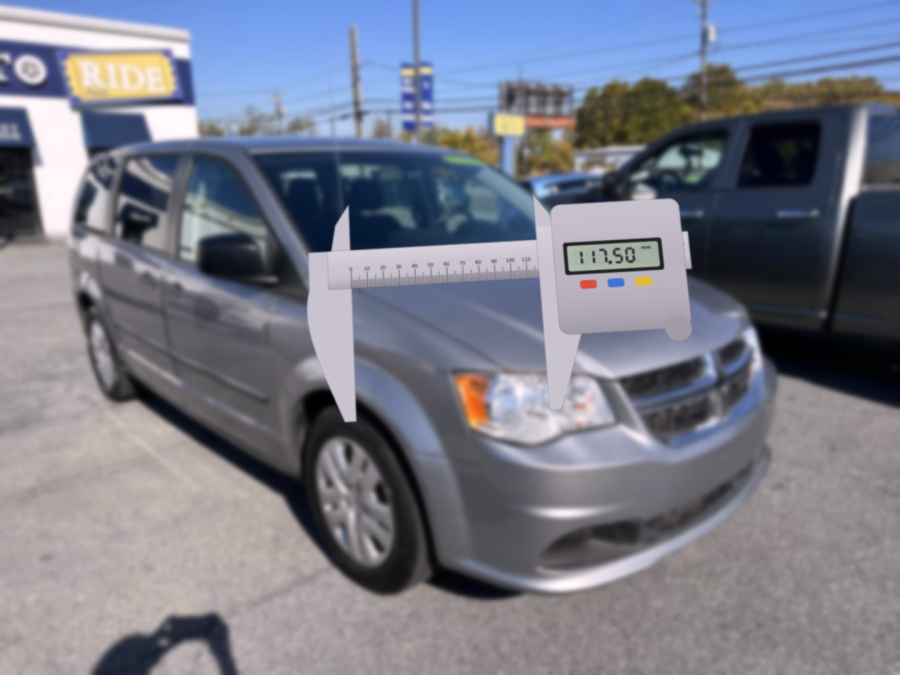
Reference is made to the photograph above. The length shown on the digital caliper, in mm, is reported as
117.50 mm
